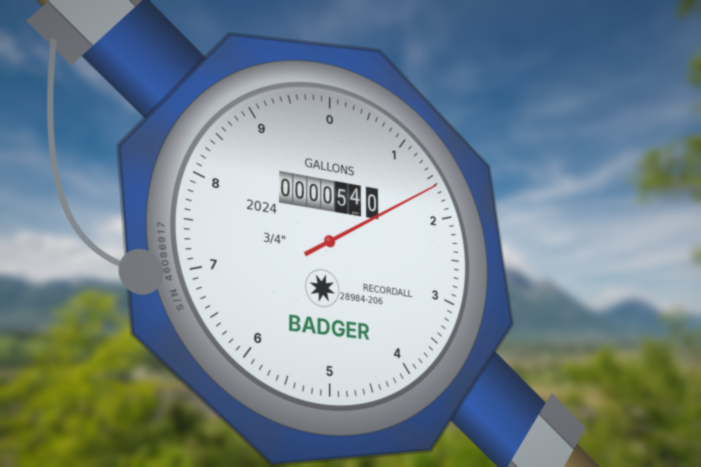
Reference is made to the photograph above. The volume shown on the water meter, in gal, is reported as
541.6 gal
